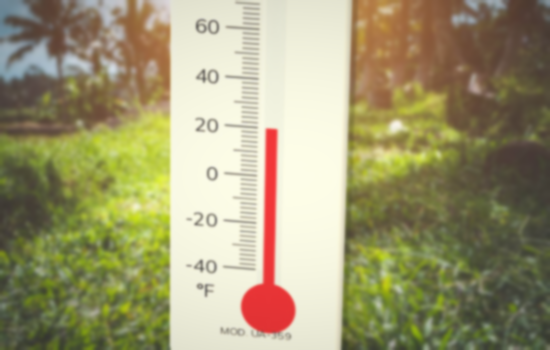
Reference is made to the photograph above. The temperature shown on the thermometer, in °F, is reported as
20 °F
